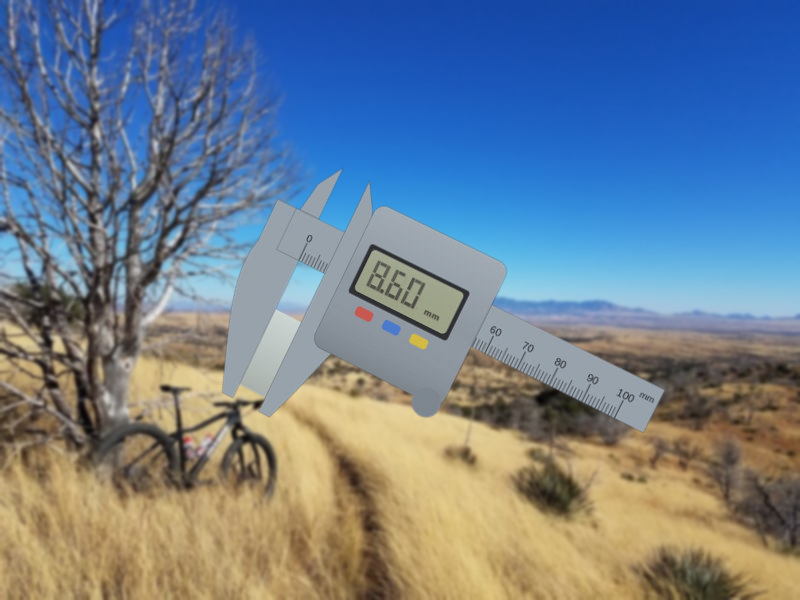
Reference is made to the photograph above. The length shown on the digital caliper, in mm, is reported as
8.60 mm
